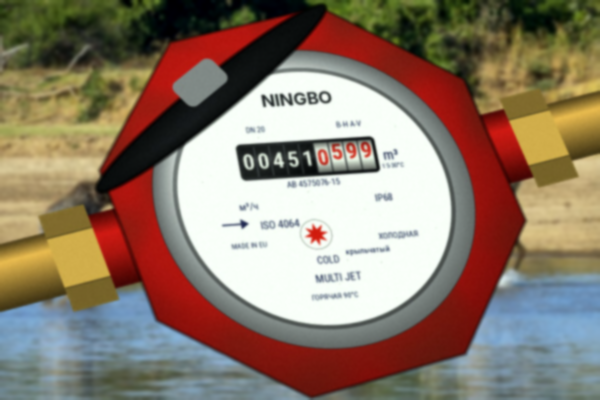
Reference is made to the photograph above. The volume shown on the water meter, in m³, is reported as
451.0599 m³
